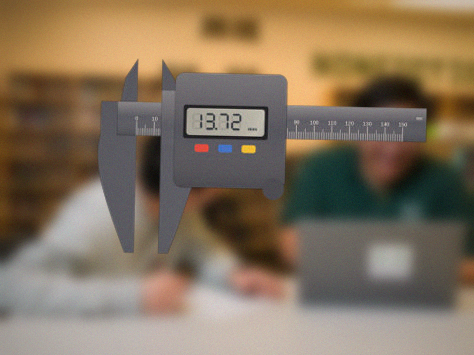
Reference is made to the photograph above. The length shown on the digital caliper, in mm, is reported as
13.72 mm
